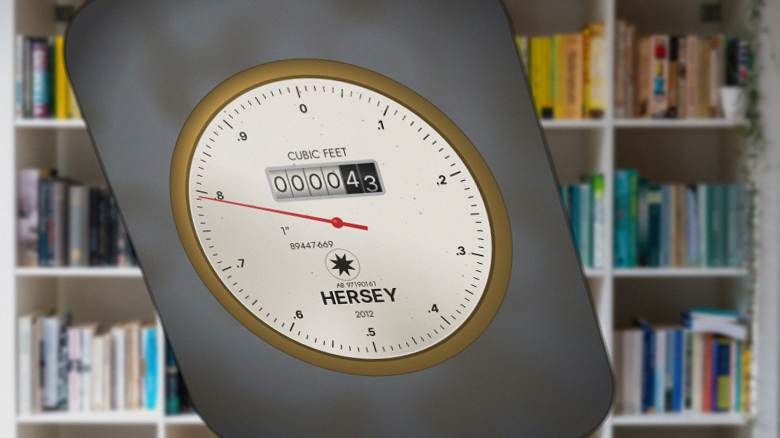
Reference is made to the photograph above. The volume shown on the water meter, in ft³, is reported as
42.79 ft³
